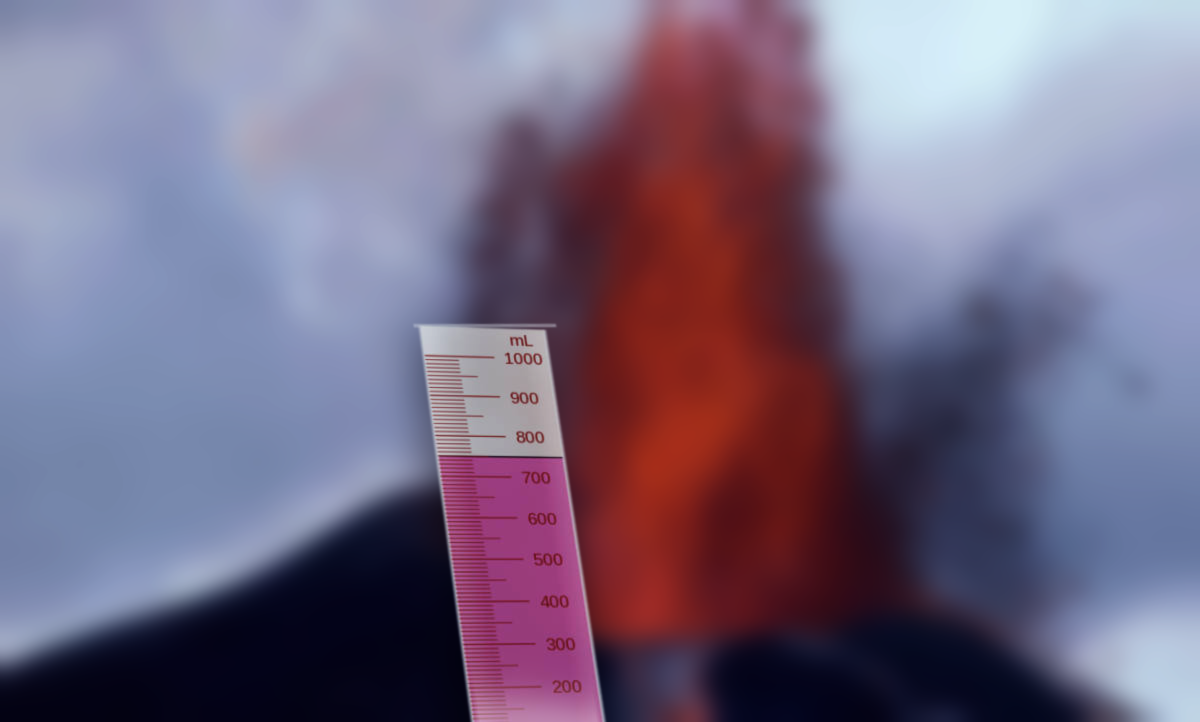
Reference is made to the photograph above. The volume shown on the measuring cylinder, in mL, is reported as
750 mL
